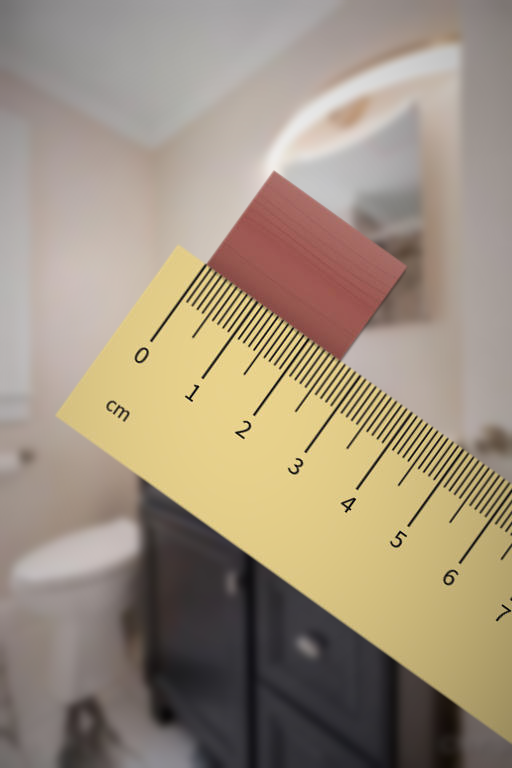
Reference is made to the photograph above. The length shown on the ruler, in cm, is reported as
2.6 cm
